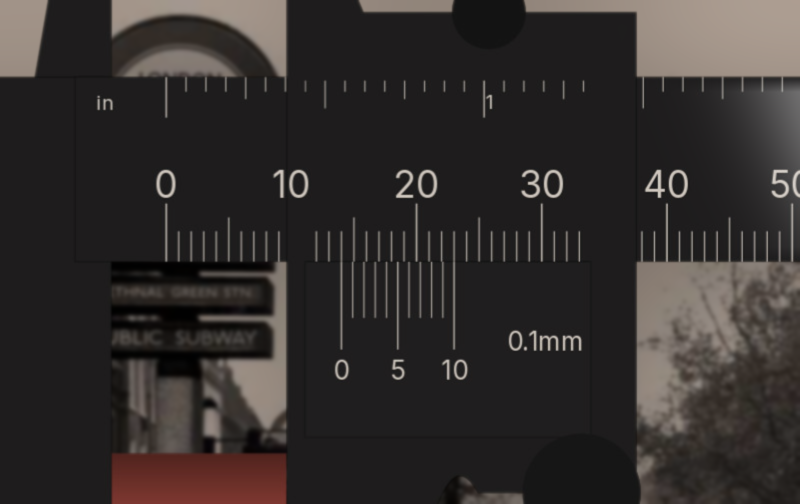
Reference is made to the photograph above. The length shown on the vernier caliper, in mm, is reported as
14.0 mm
